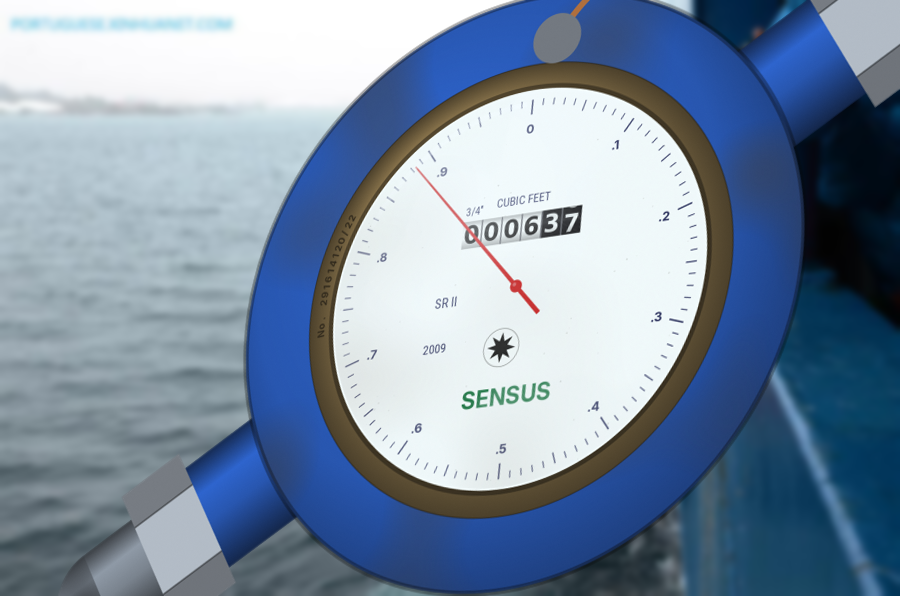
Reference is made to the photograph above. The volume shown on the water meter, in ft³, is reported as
636.88 ft³
